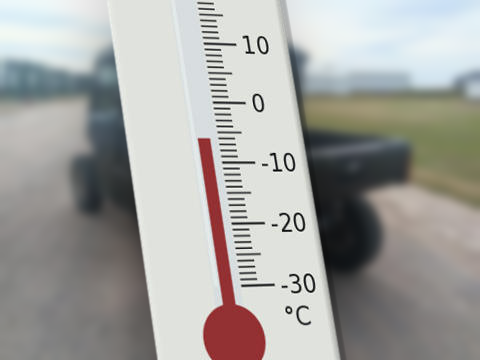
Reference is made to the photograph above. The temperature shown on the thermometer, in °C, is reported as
-6 °C
